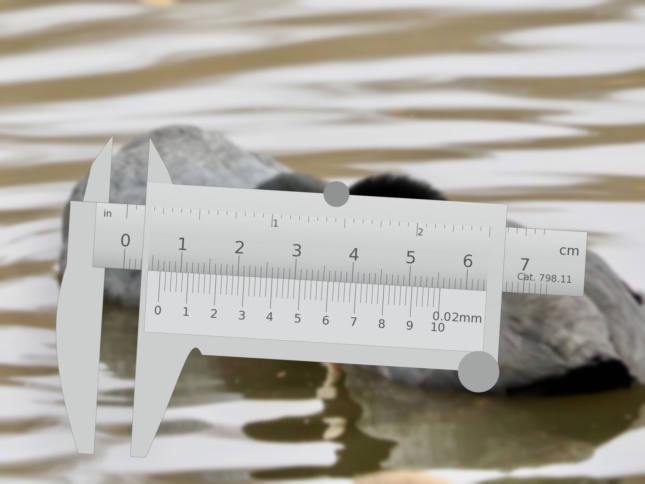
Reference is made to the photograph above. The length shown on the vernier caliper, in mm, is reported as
6.4 mm
